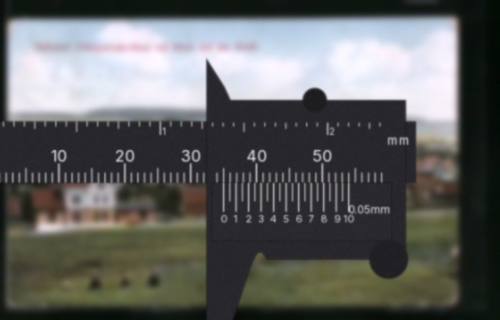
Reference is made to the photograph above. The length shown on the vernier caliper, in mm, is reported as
35.0 mm
